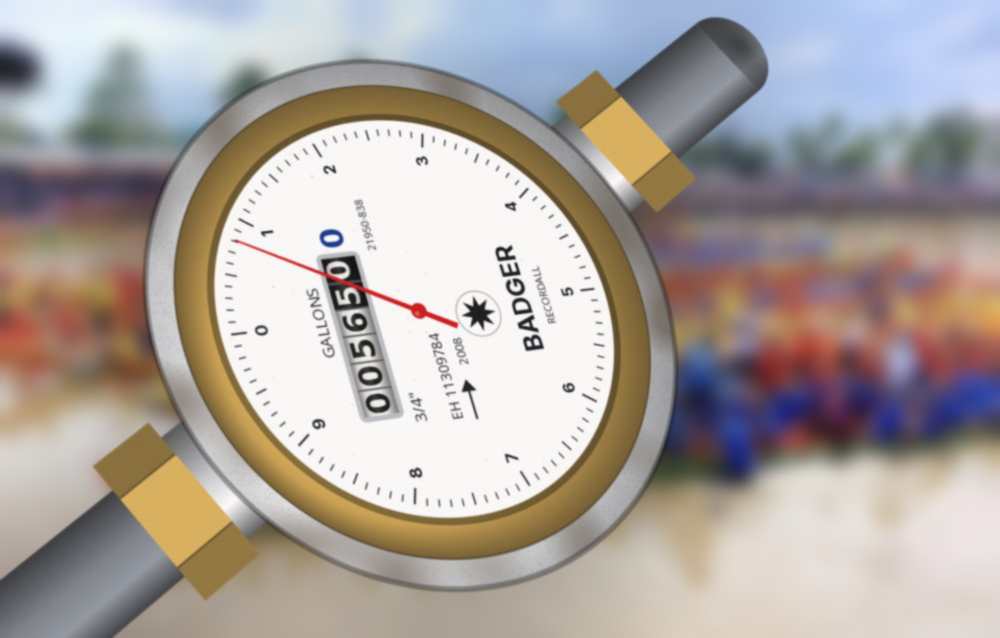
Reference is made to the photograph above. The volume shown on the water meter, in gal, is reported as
56500.8 gal
